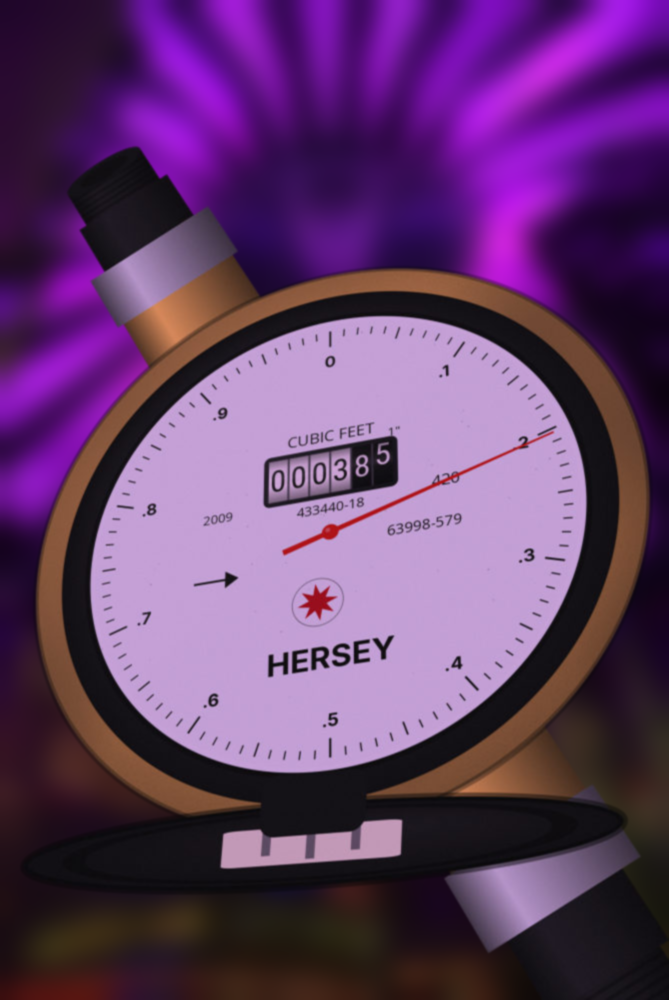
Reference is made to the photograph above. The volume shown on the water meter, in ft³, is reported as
385.20 ft³
